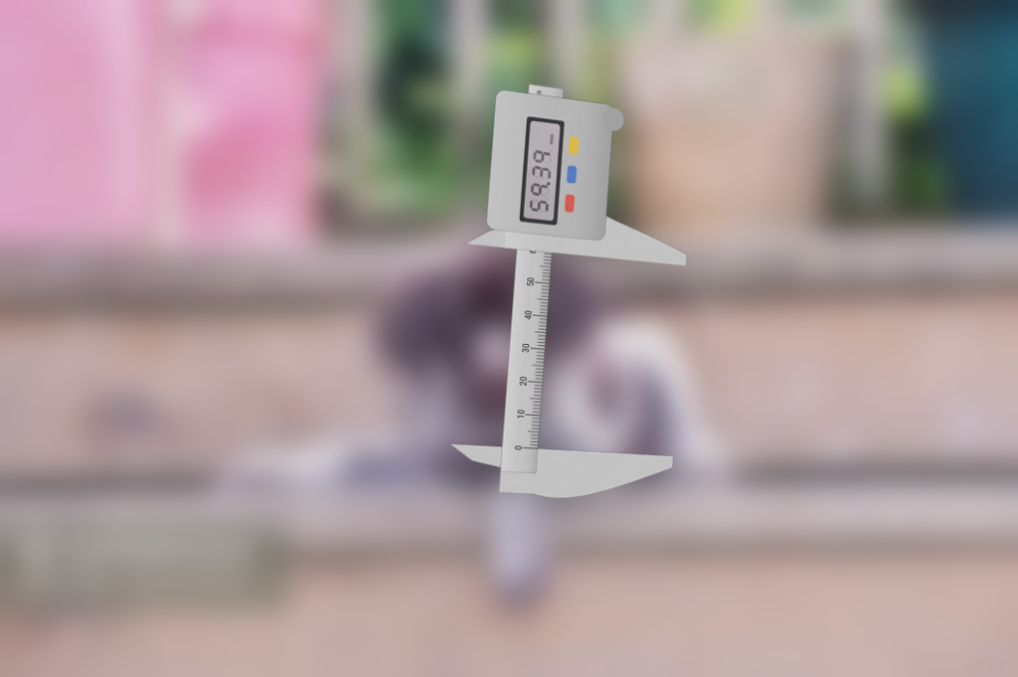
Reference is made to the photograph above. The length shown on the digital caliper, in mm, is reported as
59.39 mm
